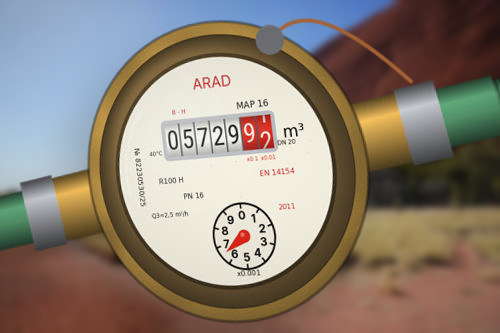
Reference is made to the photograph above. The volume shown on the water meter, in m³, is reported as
5729.916 m³
